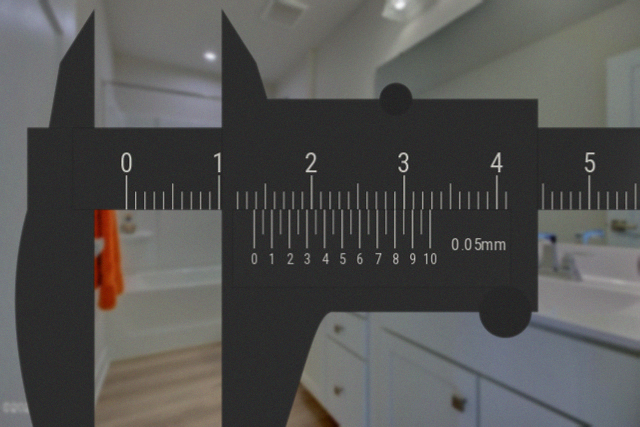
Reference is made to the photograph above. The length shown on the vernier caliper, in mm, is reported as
13.8 mm
